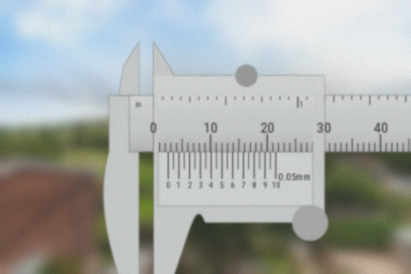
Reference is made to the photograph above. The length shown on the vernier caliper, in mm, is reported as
2.5 mm
